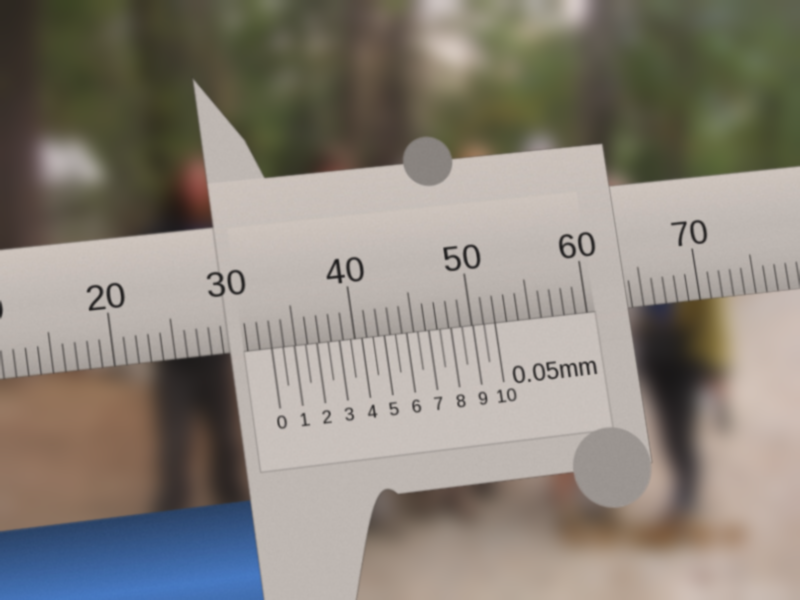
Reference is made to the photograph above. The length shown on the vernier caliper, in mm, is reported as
33.0 mm
